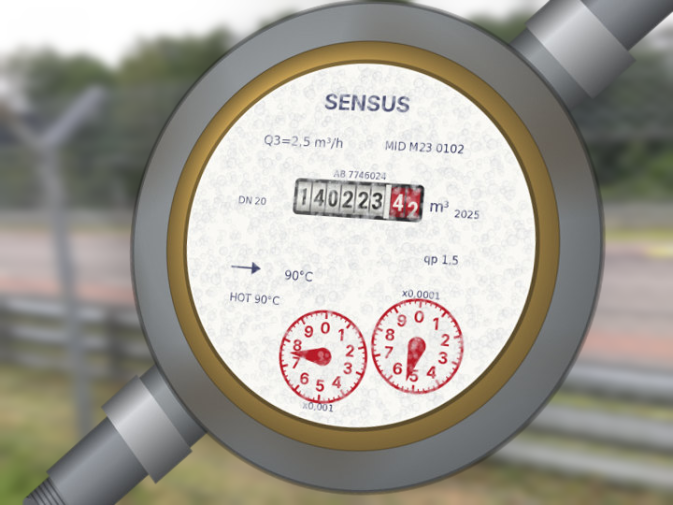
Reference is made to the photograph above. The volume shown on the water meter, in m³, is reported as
140223.4175 m³
